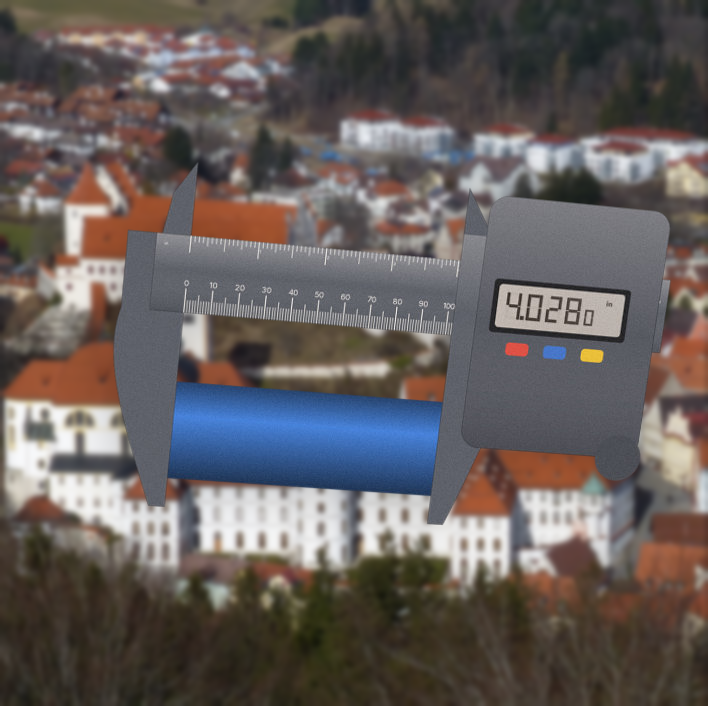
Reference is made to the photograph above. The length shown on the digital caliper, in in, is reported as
4.0280 in
